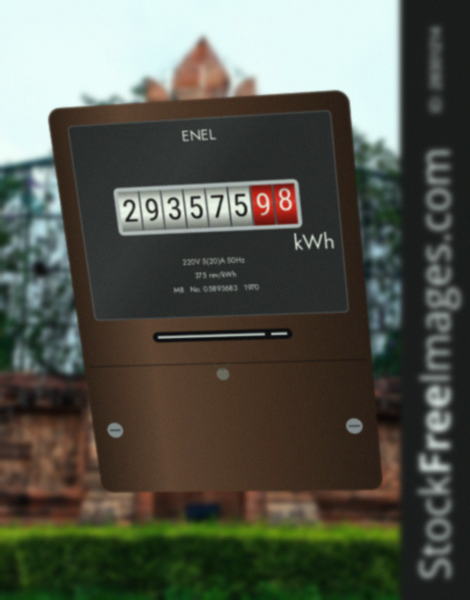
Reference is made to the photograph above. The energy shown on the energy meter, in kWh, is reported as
293575.98 kWh
